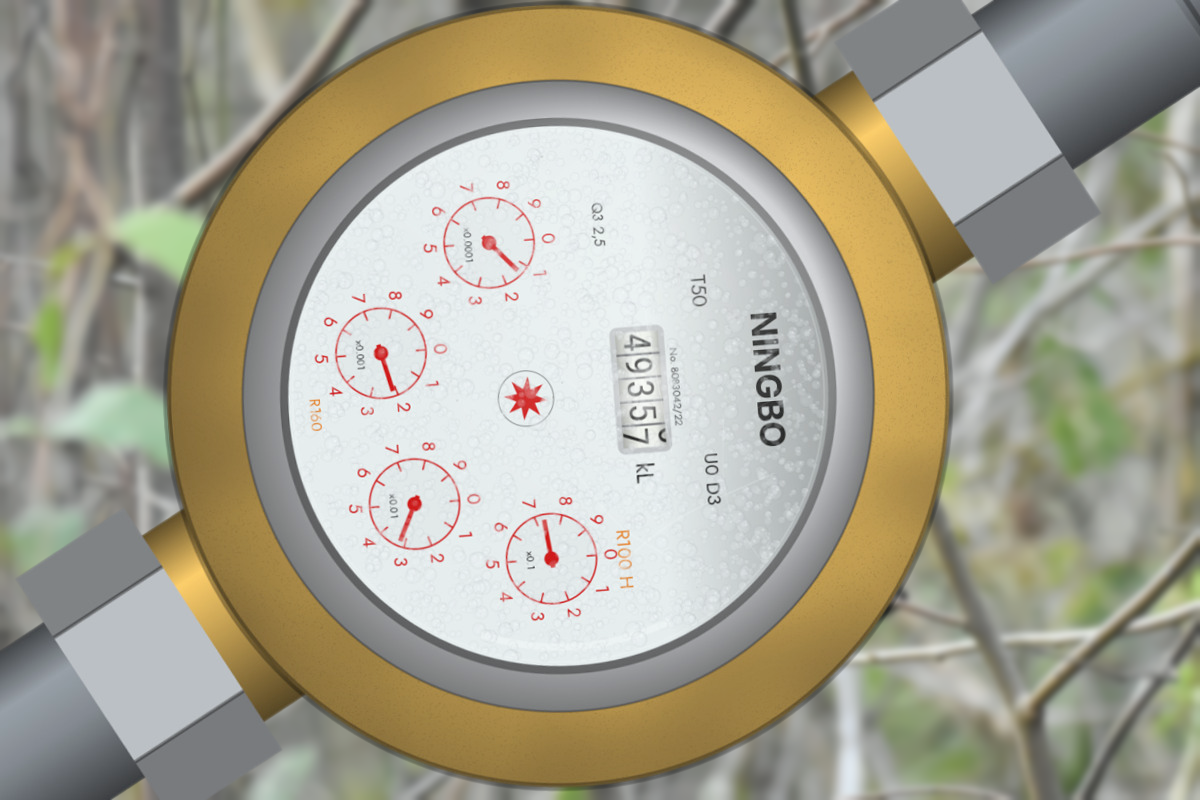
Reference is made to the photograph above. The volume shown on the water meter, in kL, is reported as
49356.7321 kL
